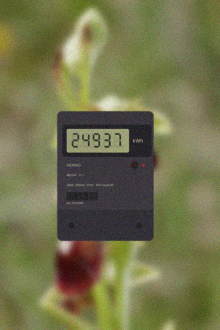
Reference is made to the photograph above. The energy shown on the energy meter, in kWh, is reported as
24937 kWh
